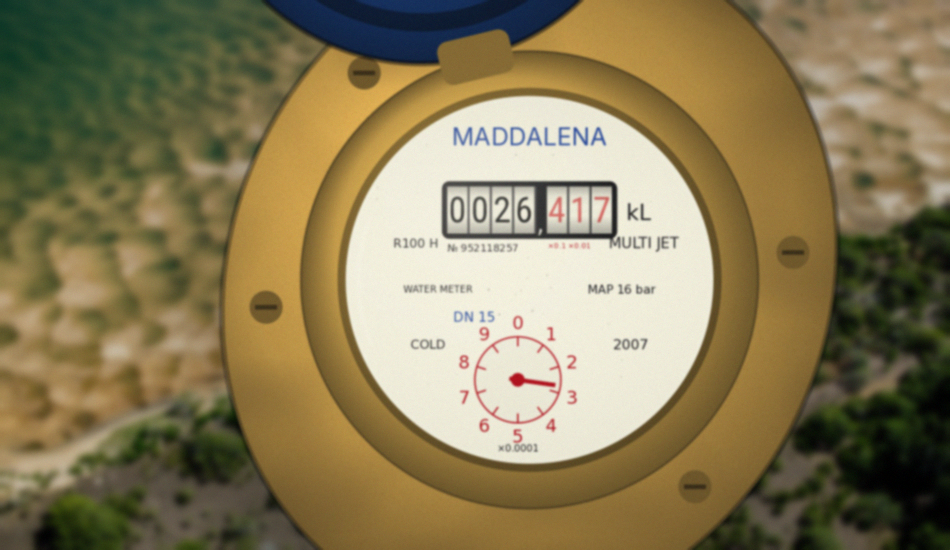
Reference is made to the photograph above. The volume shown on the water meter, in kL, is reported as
26.4172 kL
